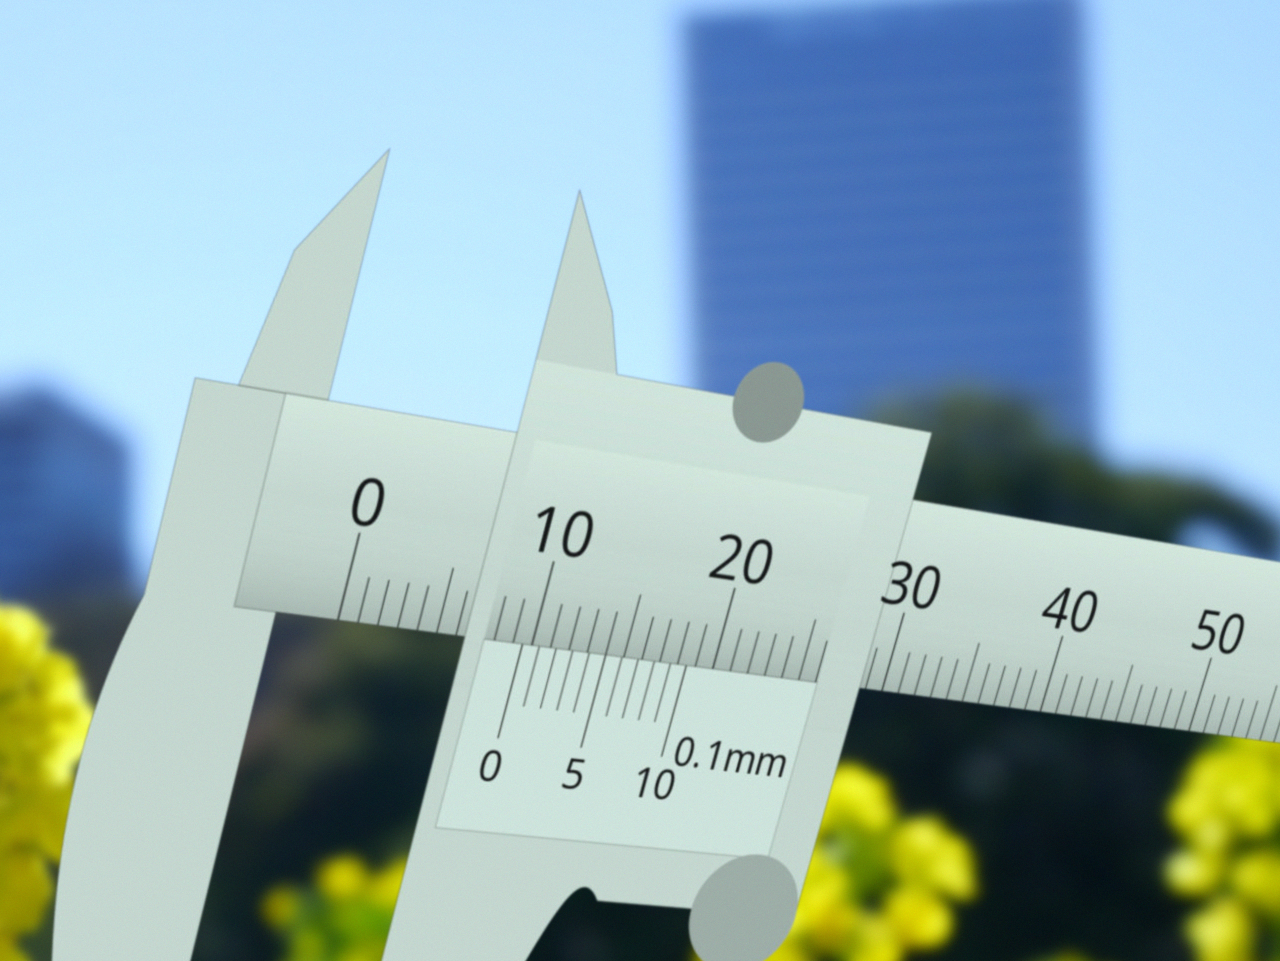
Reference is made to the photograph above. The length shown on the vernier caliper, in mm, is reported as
9.5 mm
